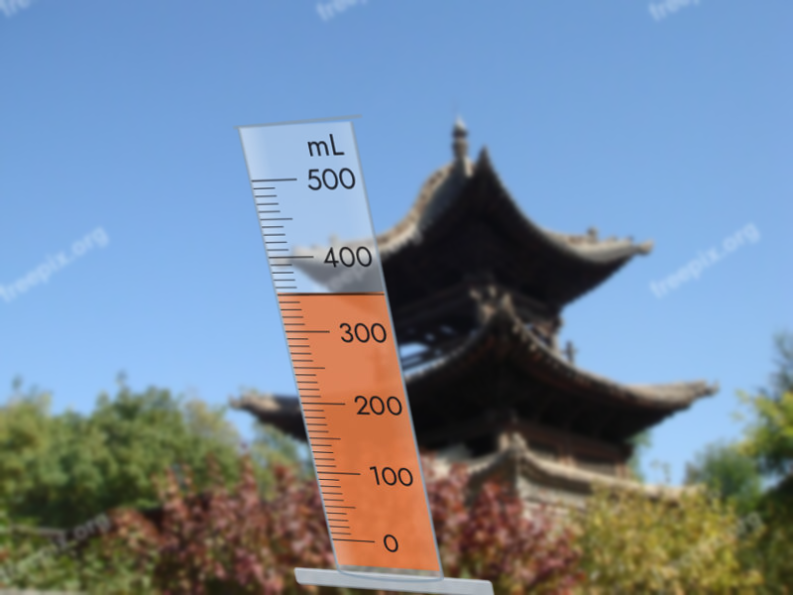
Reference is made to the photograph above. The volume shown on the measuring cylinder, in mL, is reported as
350 mL
